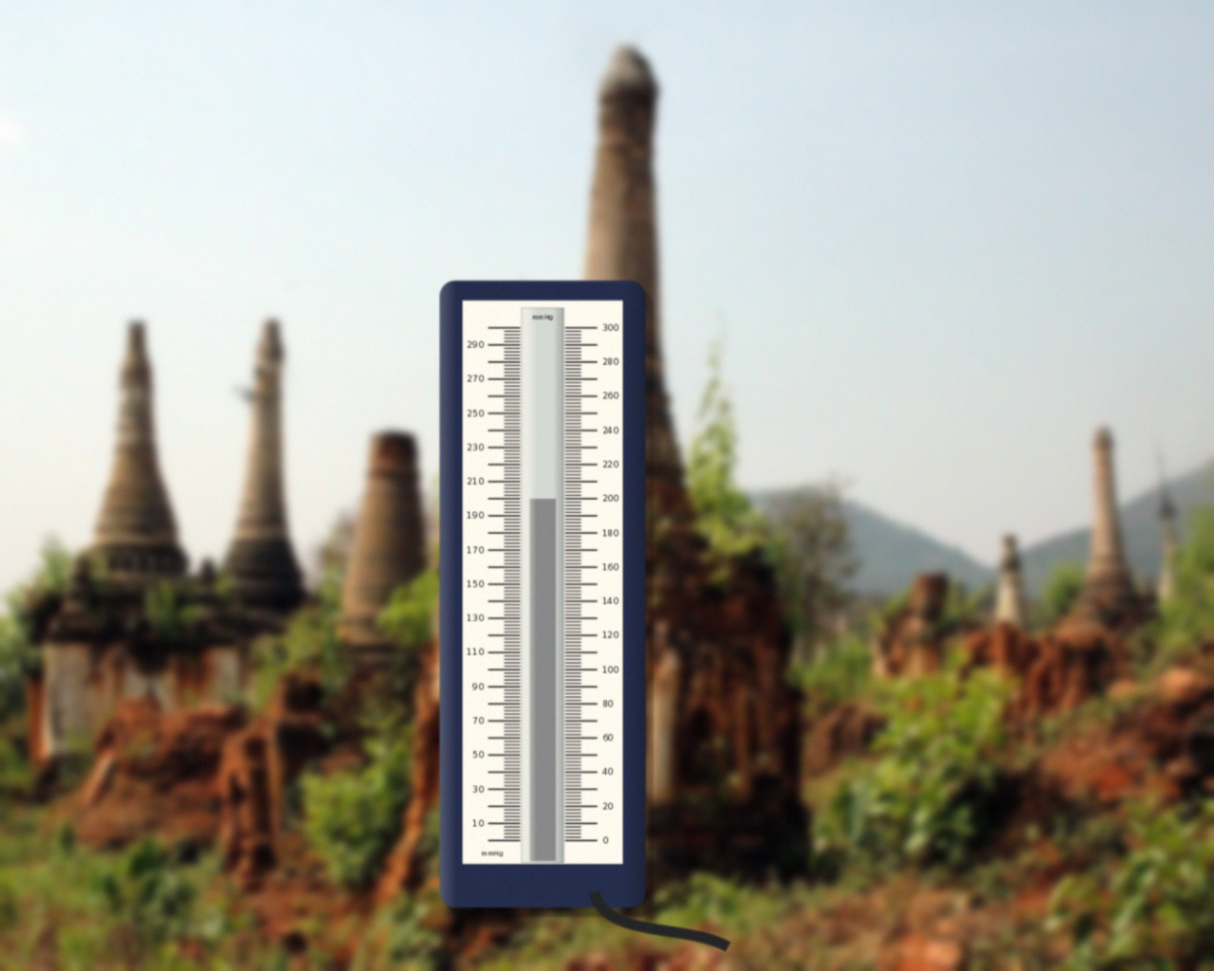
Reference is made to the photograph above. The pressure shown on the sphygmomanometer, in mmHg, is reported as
200 mmHg
